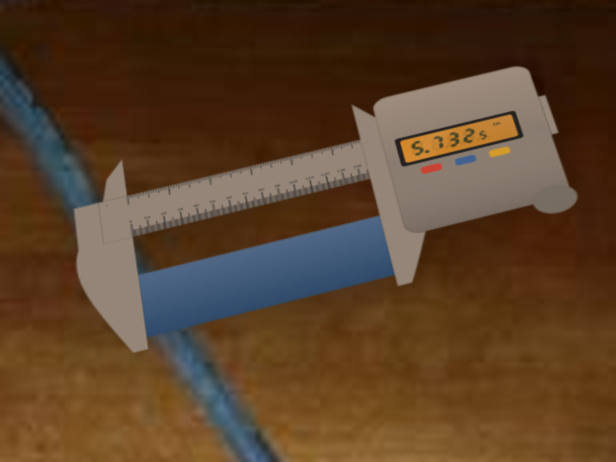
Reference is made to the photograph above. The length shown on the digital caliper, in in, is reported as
5.7325 in
